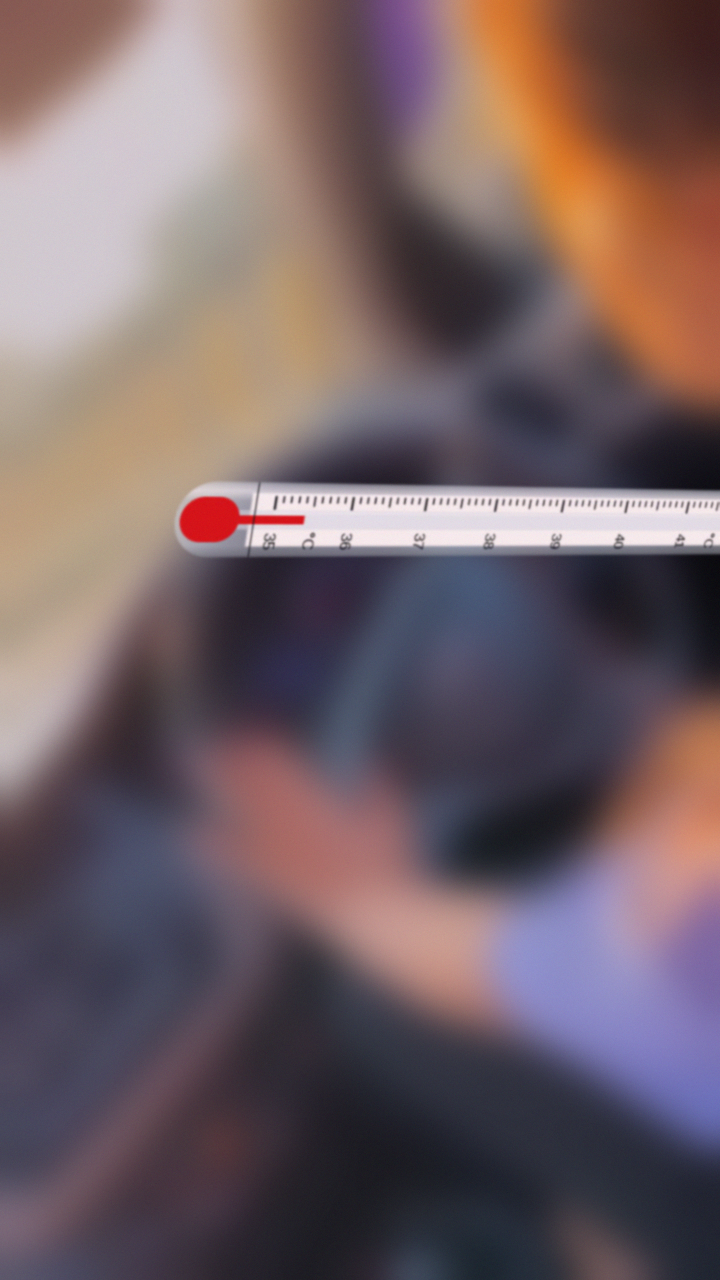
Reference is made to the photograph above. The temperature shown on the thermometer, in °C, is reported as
35.4 °C
